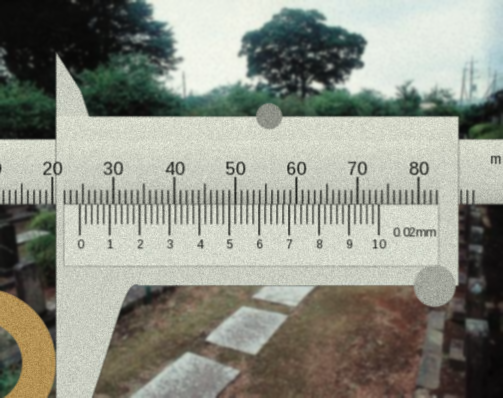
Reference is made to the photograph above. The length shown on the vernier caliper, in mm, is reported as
24.5 mm
